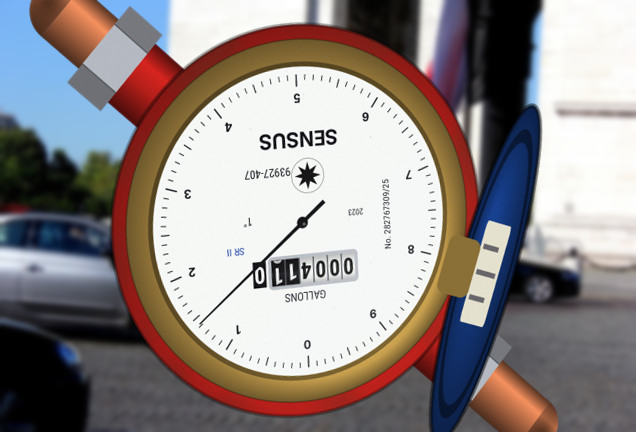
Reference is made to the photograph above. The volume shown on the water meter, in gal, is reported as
4111.4 gal
